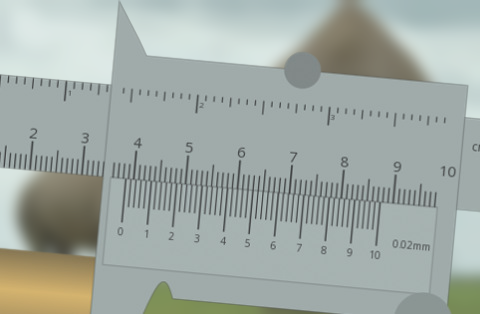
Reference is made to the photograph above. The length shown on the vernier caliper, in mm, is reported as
38.5 mm
